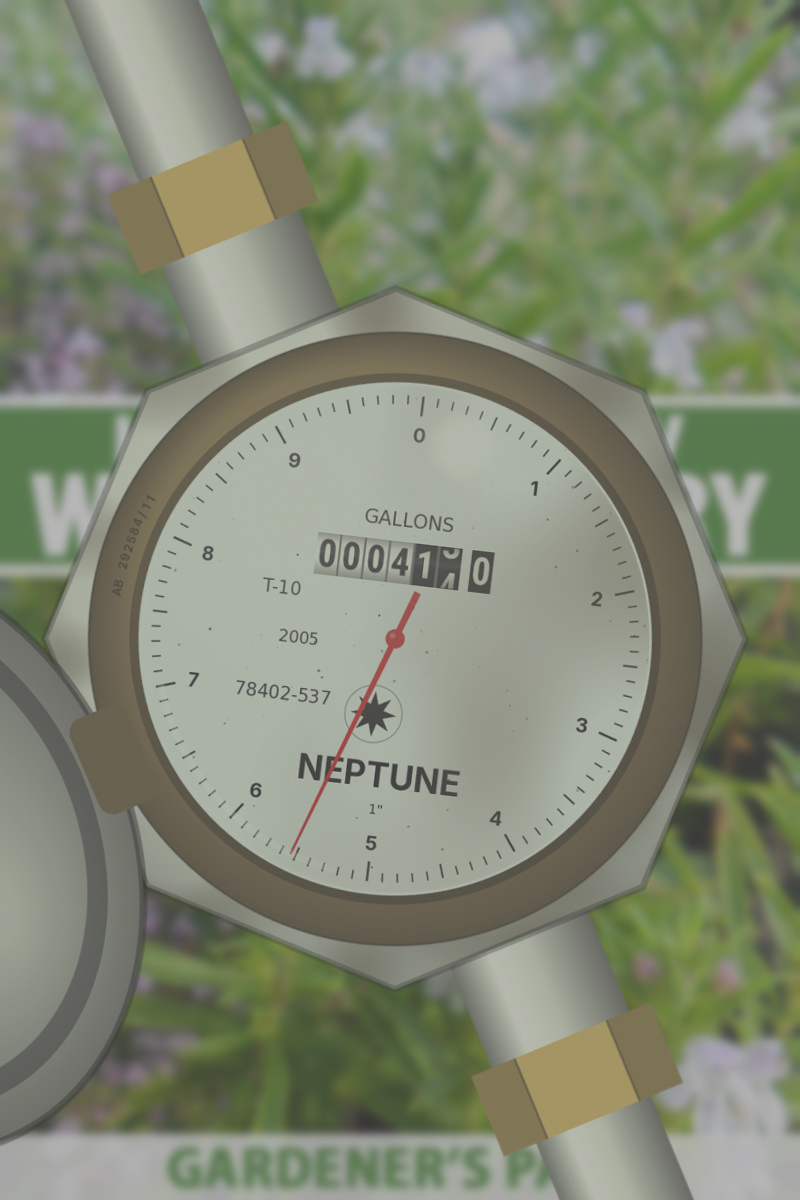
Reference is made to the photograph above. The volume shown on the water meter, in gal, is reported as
4135.5 gal
